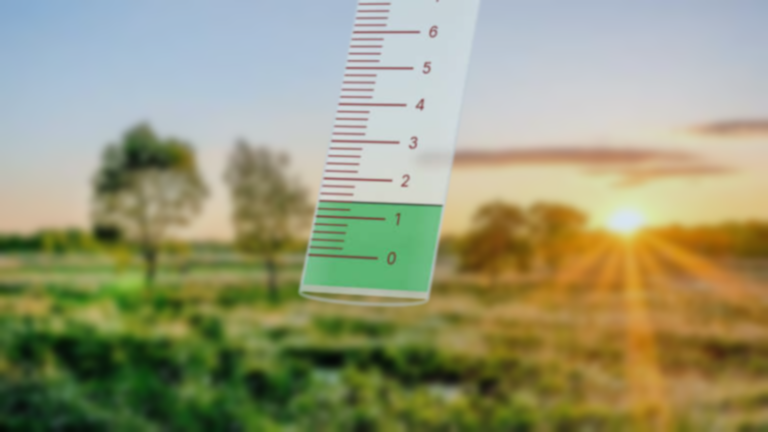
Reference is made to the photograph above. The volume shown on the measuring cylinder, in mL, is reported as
1.4 mL
